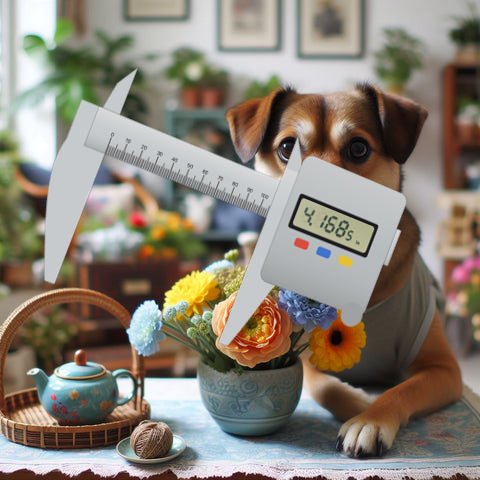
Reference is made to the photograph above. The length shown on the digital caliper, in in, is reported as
4.1685 in
